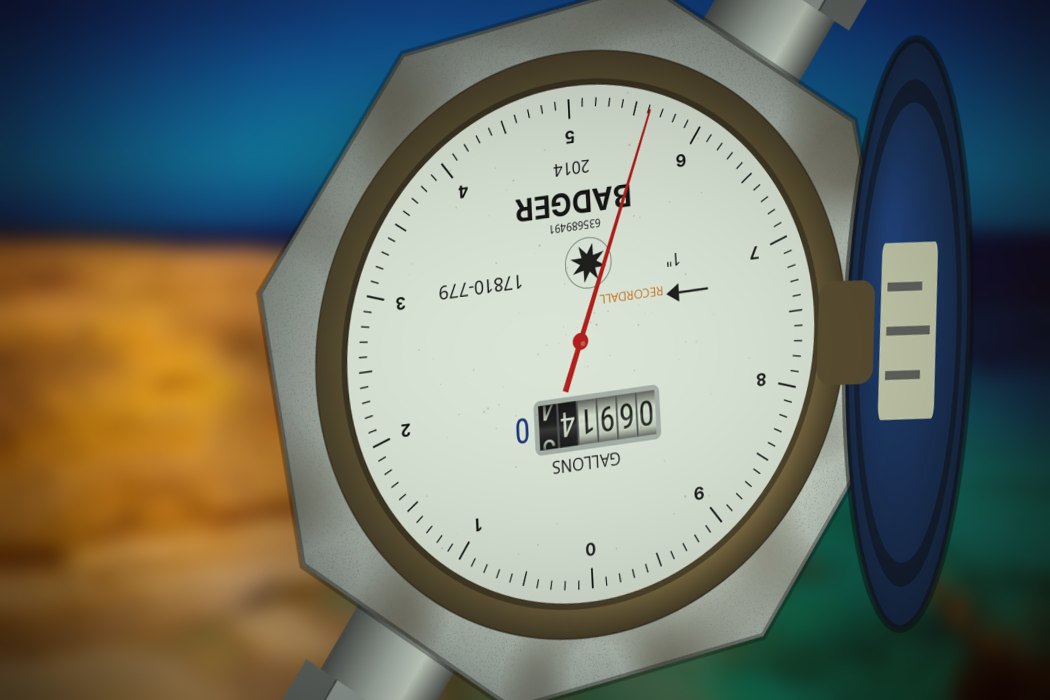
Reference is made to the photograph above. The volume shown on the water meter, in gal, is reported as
691435.6 gal
